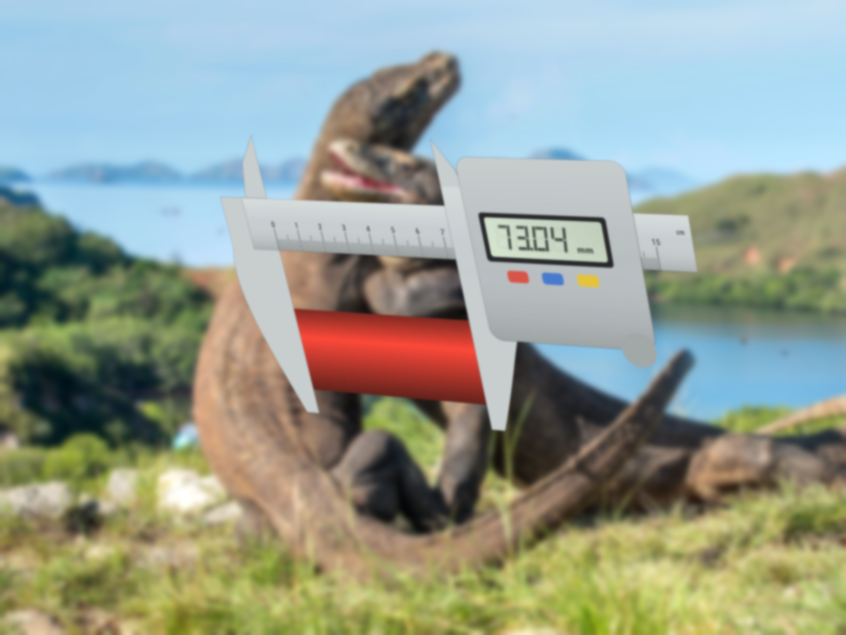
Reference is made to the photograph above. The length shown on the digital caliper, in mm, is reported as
73.04 mm
